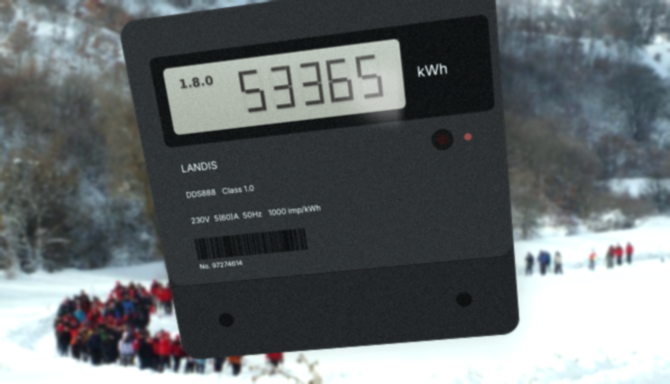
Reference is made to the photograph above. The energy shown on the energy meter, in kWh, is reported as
53365 kWh
